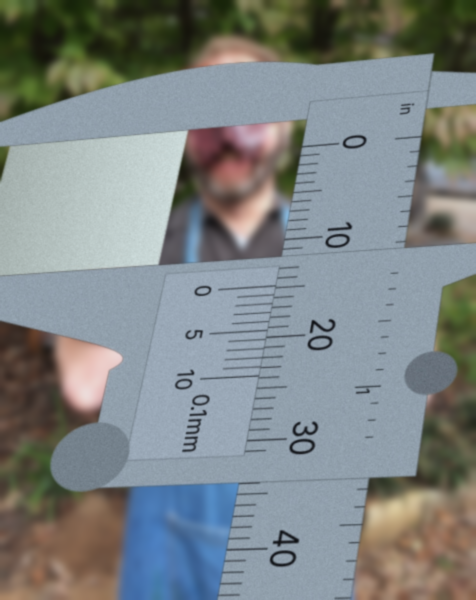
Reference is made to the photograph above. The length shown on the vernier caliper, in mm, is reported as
14.8 mm
